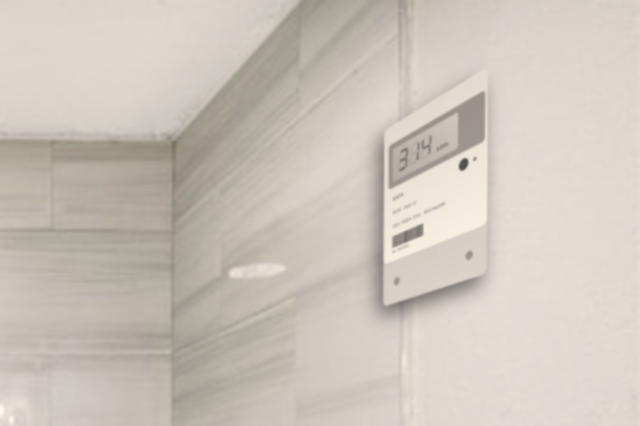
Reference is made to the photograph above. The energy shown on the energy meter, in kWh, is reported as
314 kWh
